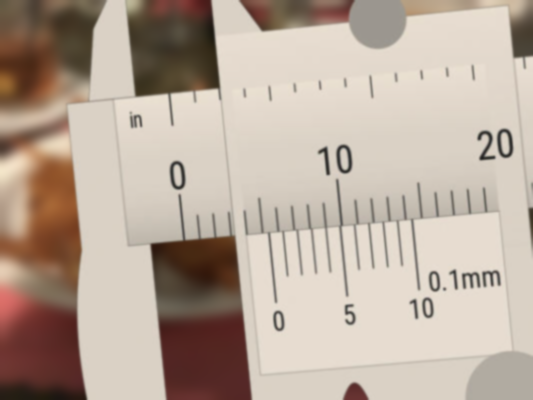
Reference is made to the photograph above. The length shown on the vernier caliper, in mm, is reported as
5.4 mm
